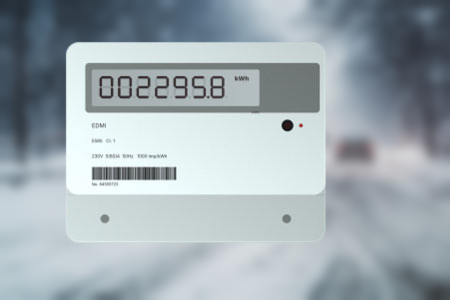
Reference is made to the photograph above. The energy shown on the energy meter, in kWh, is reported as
2295.8 kWh
